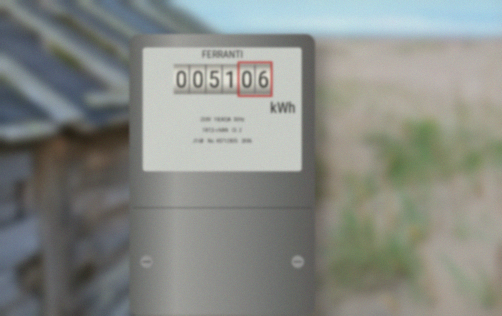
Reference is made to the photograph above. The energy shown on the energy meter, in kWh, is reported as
51.06 kWh
